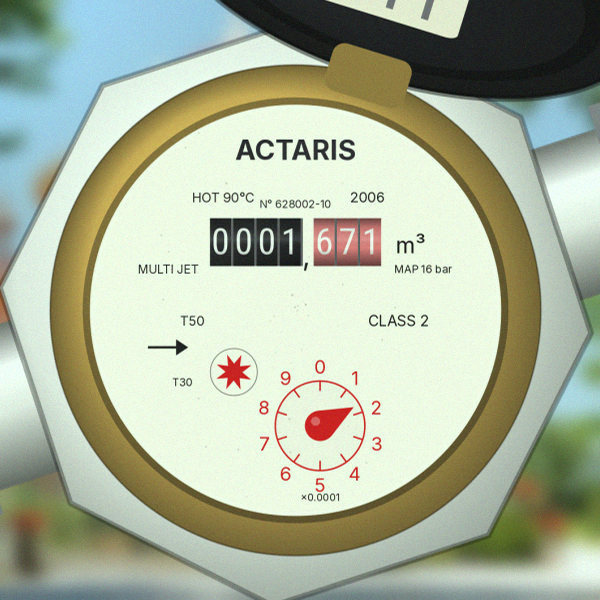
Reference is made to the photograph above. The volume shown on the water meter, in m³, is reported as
1.6711 m³
